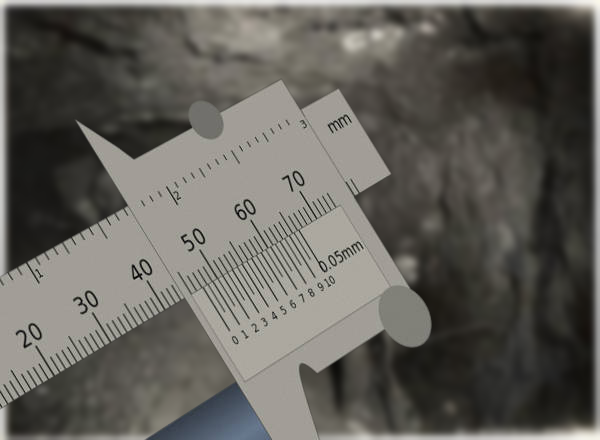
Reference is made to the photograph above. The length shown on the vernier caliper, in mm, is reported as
47.2 mm
